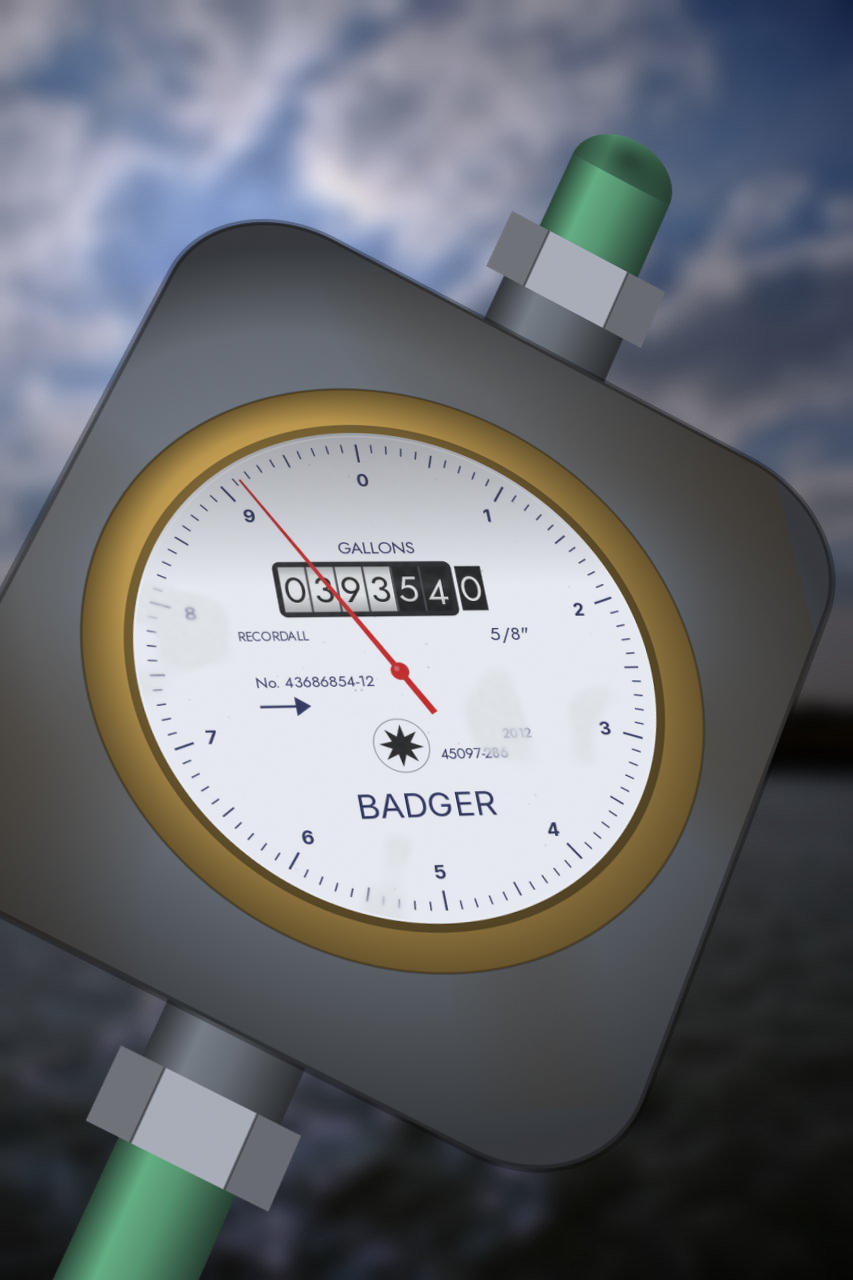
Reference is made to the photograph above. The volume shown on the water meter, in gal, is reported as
393539.1 gal
